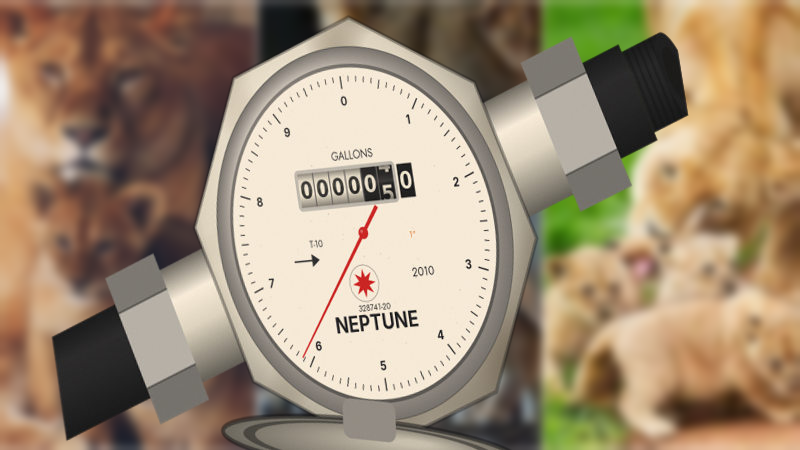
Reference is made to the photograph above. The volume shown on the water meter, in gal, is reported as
46.1 gal
